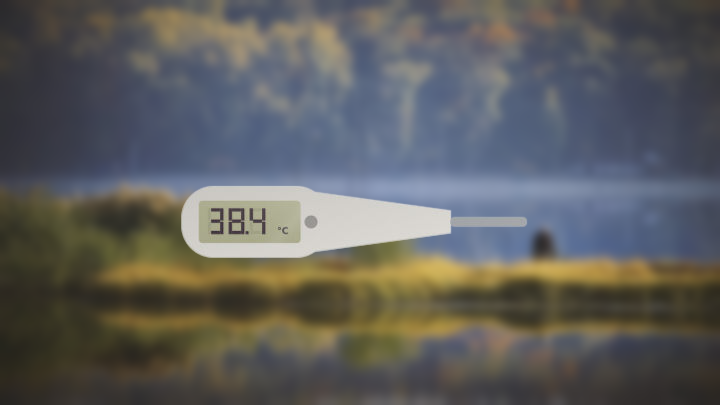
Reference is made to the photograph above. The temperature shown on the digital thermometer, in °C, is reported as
38.4 °C
